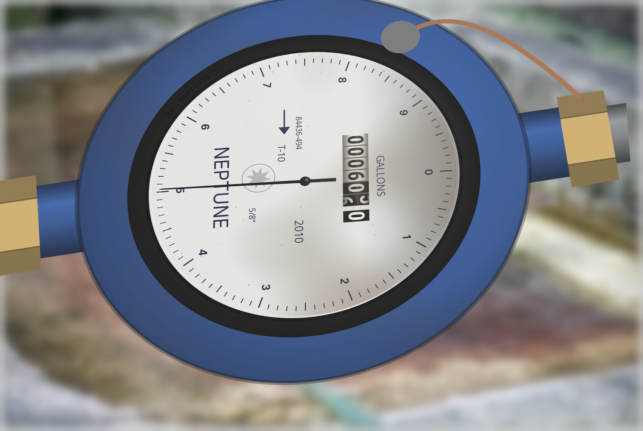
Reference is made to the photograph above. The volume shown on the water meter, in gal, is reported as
6055.0 gal
